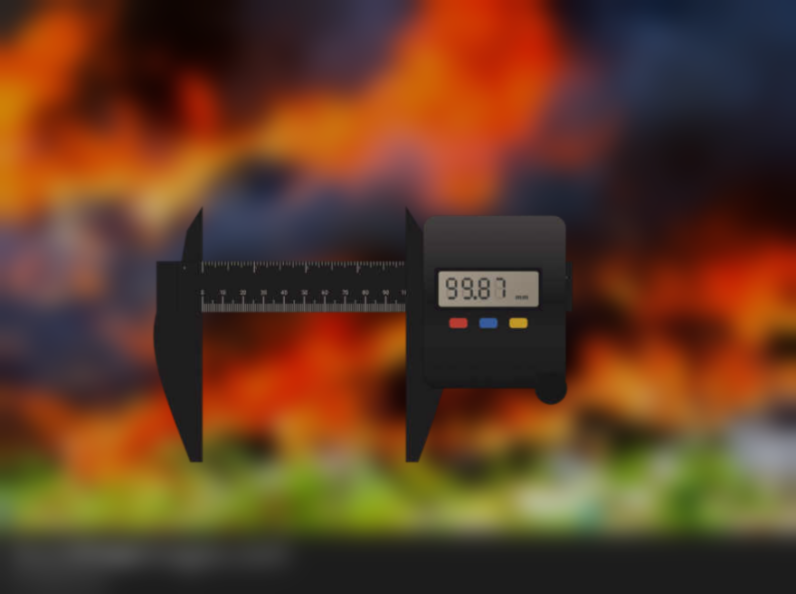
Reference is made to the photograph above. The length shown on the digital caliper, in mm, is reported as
99.87 mm
